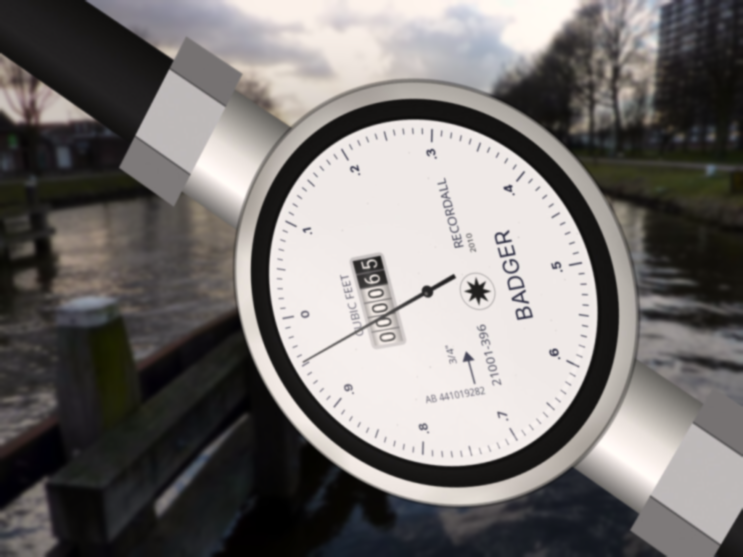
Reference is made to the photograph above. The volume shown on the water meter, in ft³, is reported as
64.95 ft³
